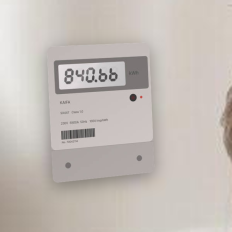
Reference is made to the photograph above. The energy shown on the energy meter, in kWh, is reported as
840.66 kWh
